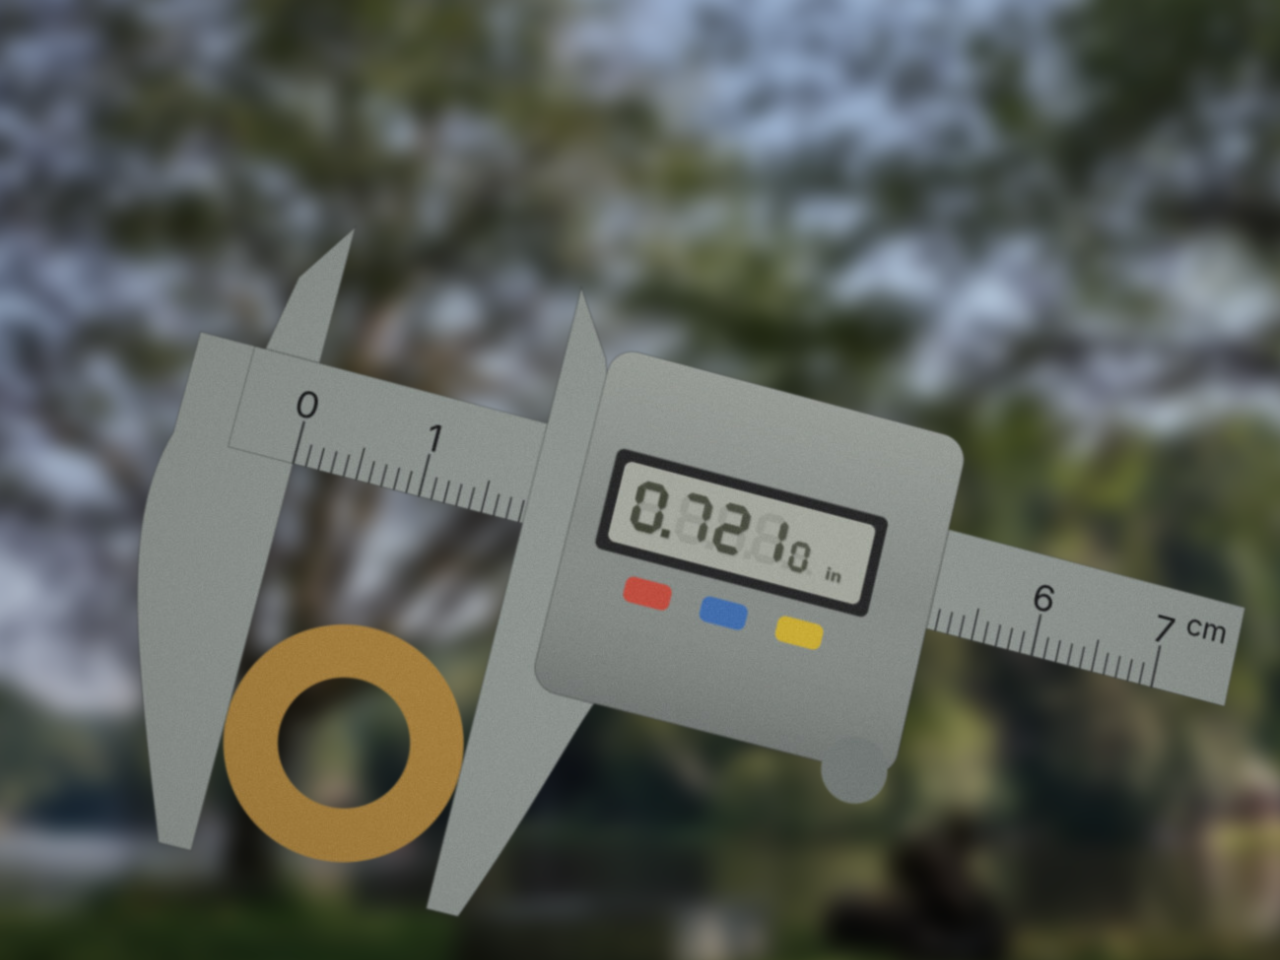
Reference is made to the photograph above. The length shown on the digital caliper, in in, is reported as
0.7210 in
